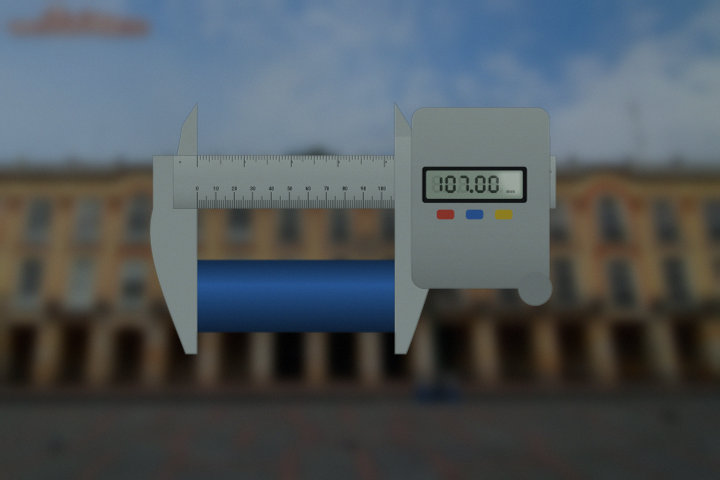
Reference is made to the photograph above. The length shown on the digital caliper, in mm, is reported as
107.00 mm
